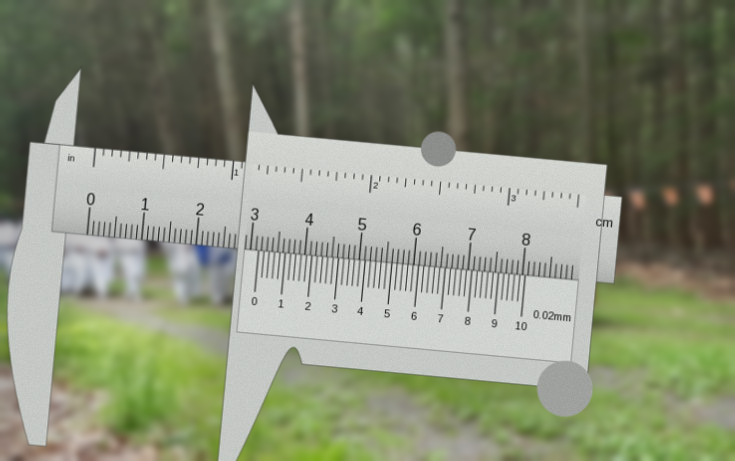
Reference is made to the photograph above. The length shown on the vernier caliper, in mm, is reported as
31.5 mm
